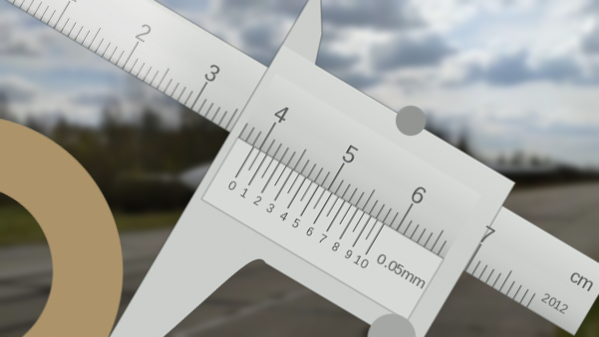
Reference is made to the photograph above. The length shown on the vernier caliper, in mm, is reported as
39.2 mm
